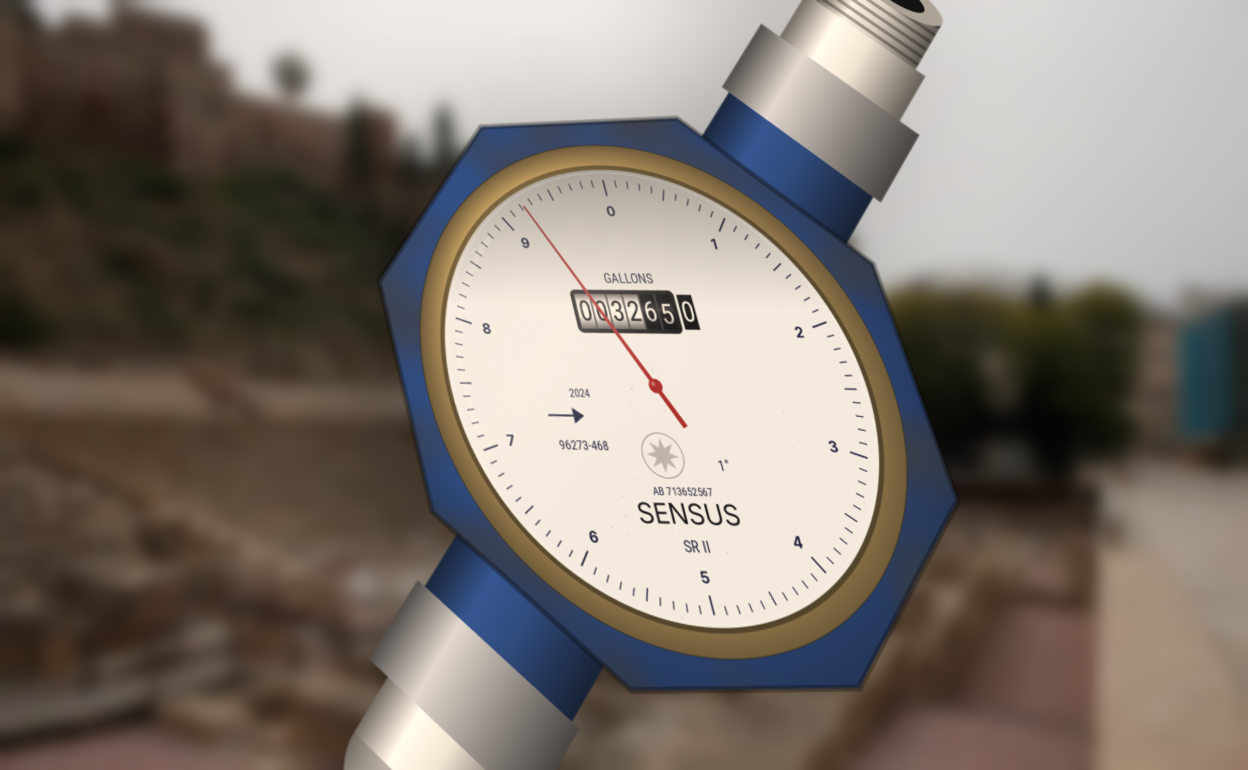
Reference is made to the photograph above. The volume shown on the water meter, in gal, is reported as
32649.2 gal
